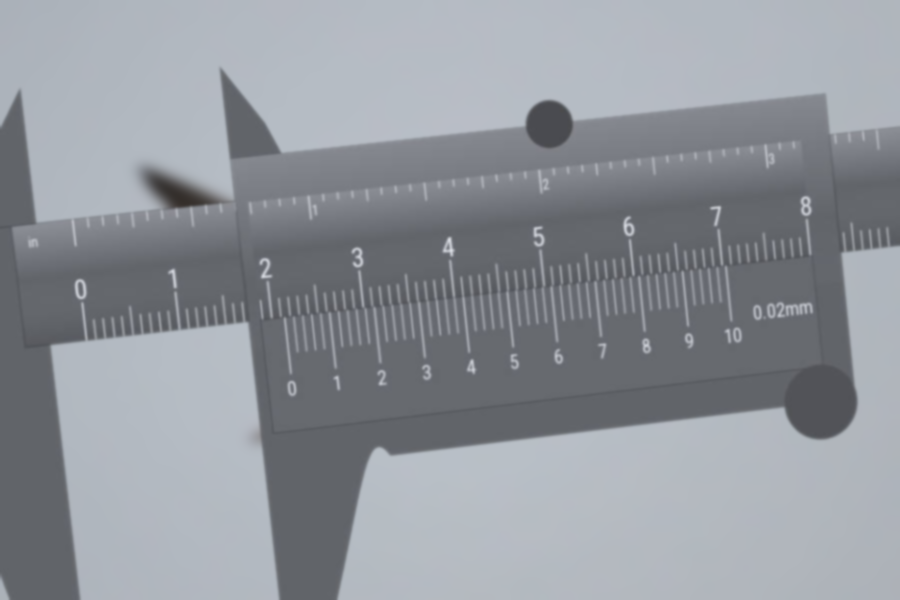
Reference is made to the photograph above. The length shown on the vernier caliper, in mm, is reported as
21.4 mm
